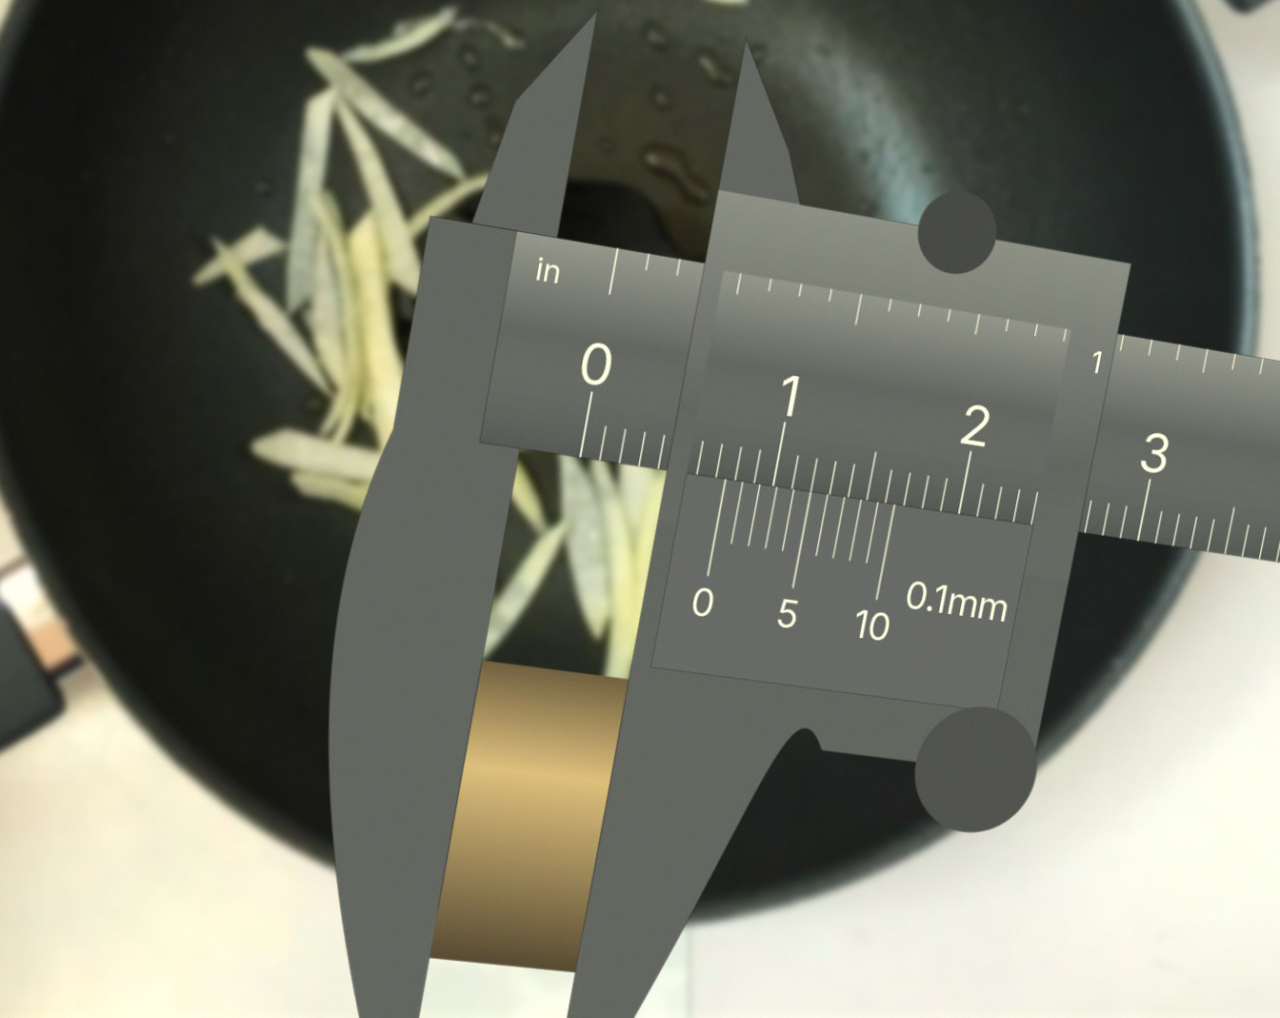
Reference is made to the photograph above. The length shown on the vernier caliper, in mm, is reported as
7.5 mm
